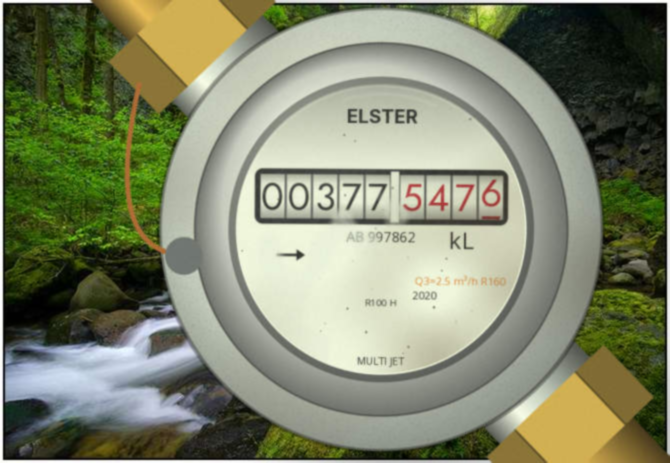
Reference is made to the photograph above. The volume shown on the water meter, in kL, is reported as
377.5476 kL
